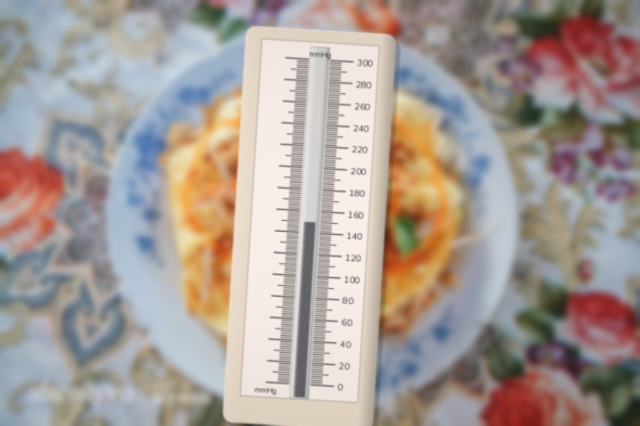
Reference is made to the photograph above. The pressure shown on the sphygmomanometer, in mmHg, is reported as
150 mmHg
